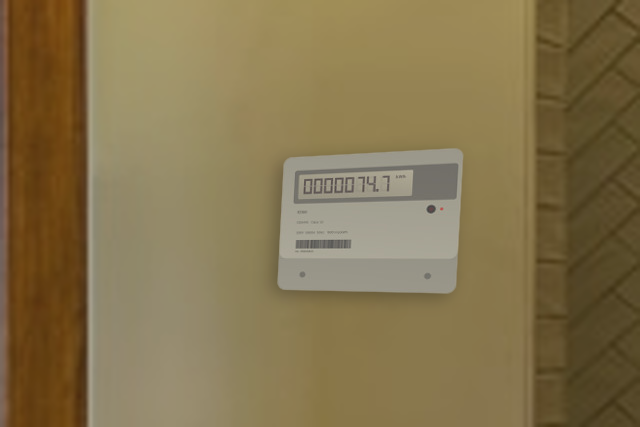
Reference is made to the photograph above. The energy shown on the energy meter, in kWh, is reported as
74.7 kWh
